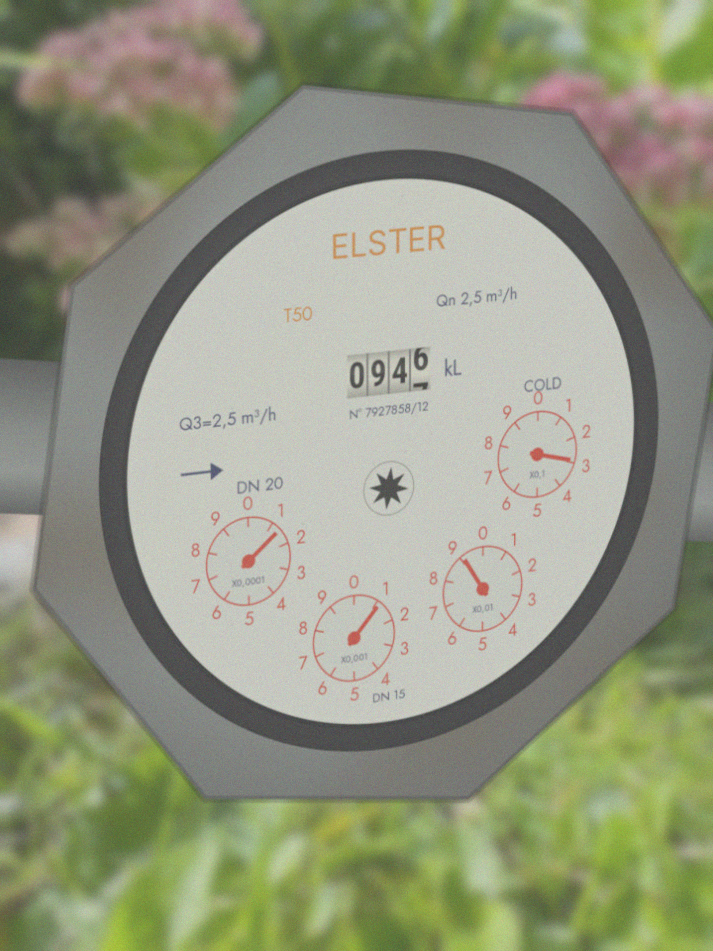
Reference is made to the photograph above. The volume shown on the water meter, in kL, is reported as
946.2911 kL
